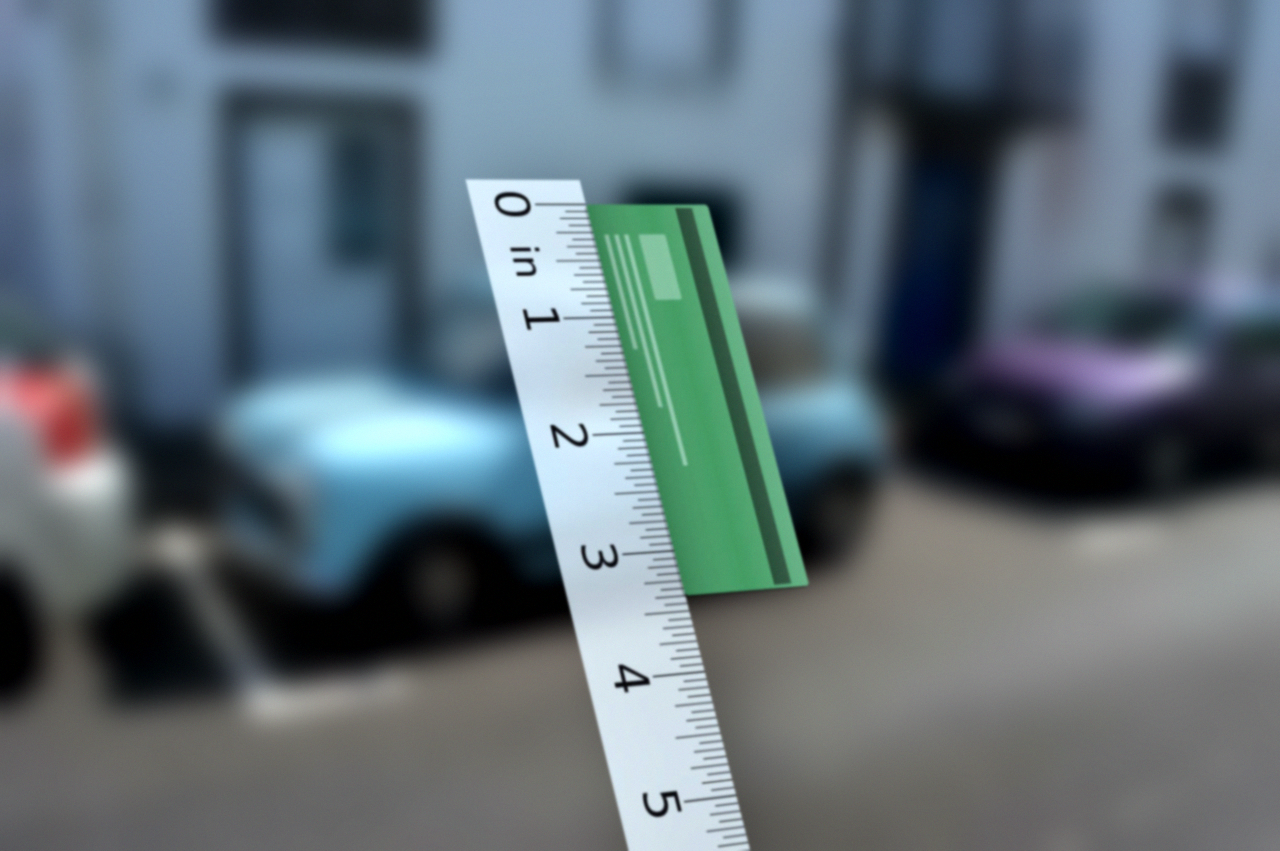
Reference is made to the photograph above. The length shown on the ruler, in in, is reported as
3.375 in
